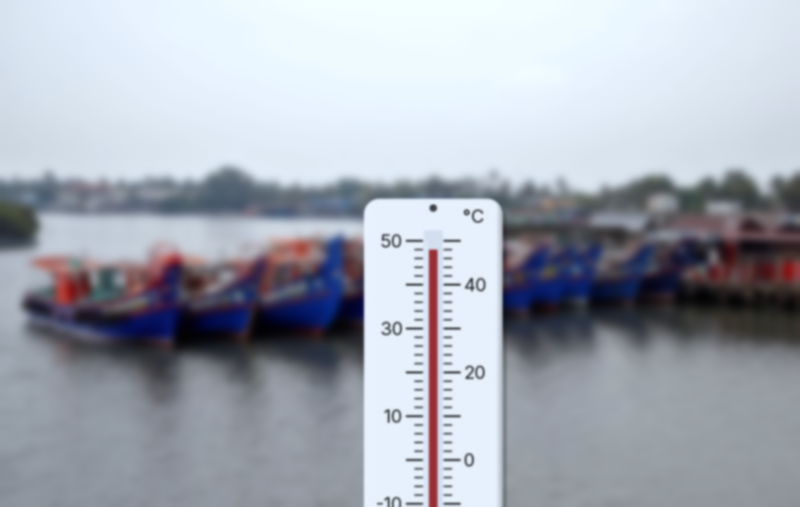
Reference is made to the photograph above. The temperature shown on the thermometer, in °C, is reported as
48 °C
